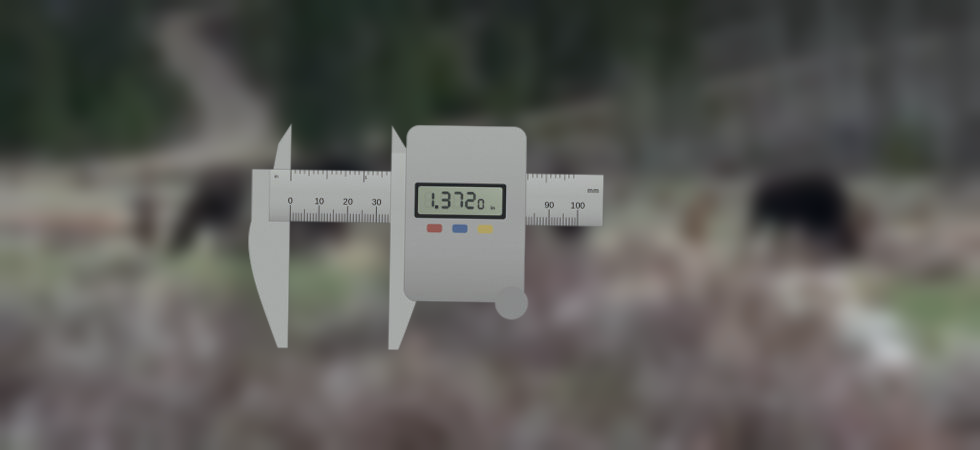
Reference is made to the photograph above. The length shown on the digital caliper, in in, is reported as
1.3720 in
